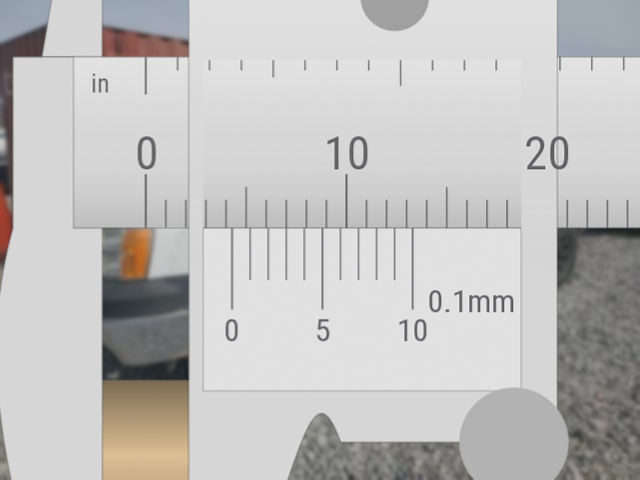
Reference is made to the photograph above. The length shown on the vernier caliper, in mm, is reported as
4.3 mm
